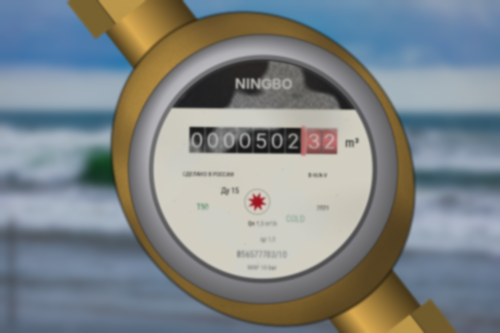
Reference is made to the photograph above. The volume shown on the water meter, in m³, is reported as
502.32 m³
